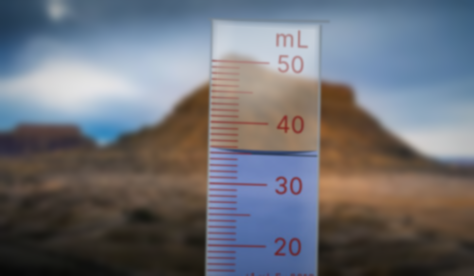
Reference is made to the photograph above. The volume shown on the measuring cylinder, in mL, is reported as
35 mL
